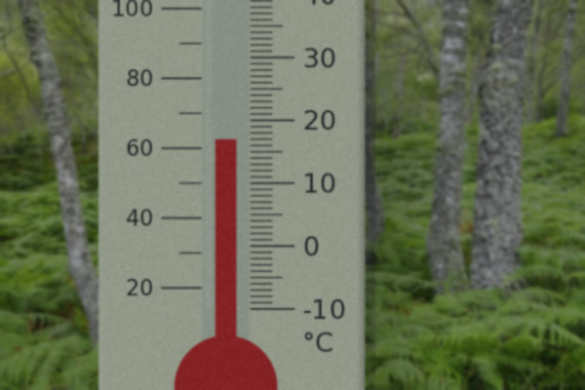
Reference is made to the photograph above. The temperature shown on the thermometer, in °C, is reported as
17 °C
